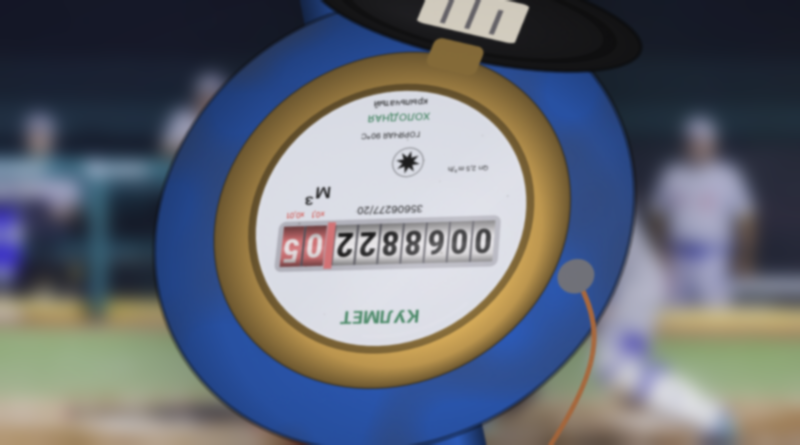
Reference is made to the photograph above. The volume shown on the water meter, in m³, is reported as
68822.05 m³
